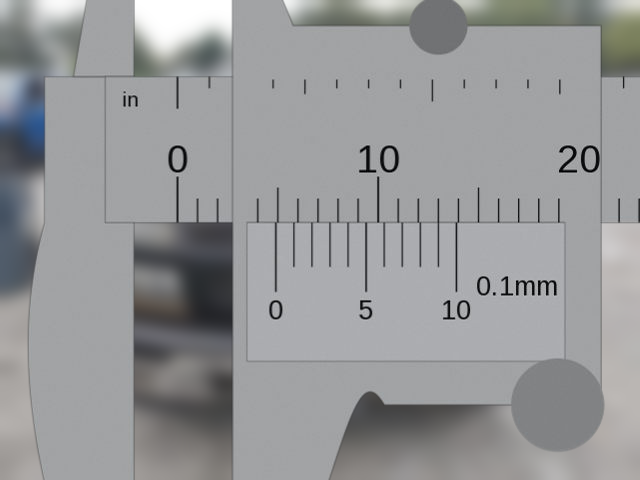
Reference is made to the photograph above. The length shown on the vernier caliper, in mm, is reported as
4.9 mm
